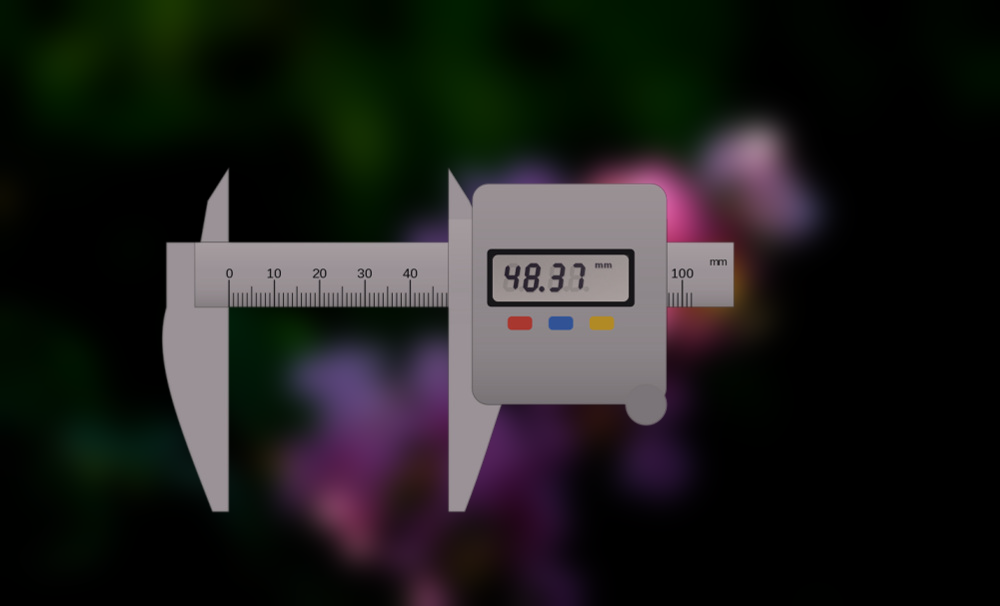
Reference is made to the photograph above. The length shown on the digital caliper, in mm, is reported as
48.37 mm
